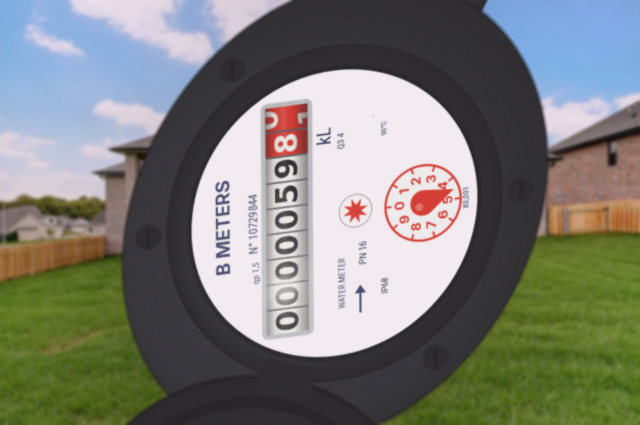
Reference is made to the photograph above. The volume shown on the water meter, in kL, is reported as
59.804 kL
